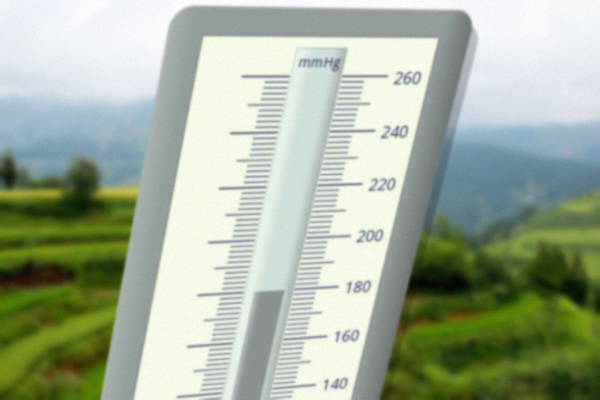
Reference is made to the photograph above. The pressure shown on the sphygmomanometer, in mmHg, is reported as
180 mmHg
